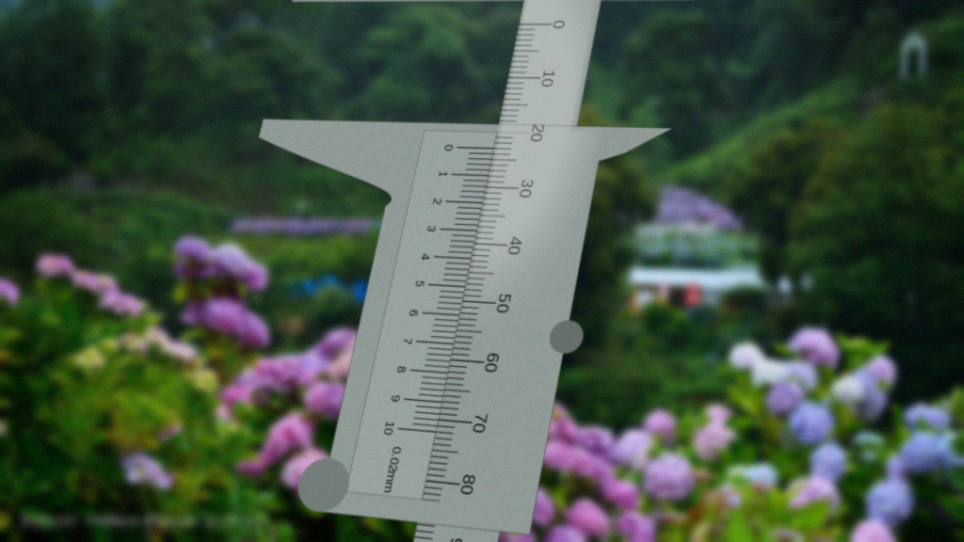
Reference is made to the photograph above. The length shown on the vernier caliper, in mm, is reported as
23.0 mm
